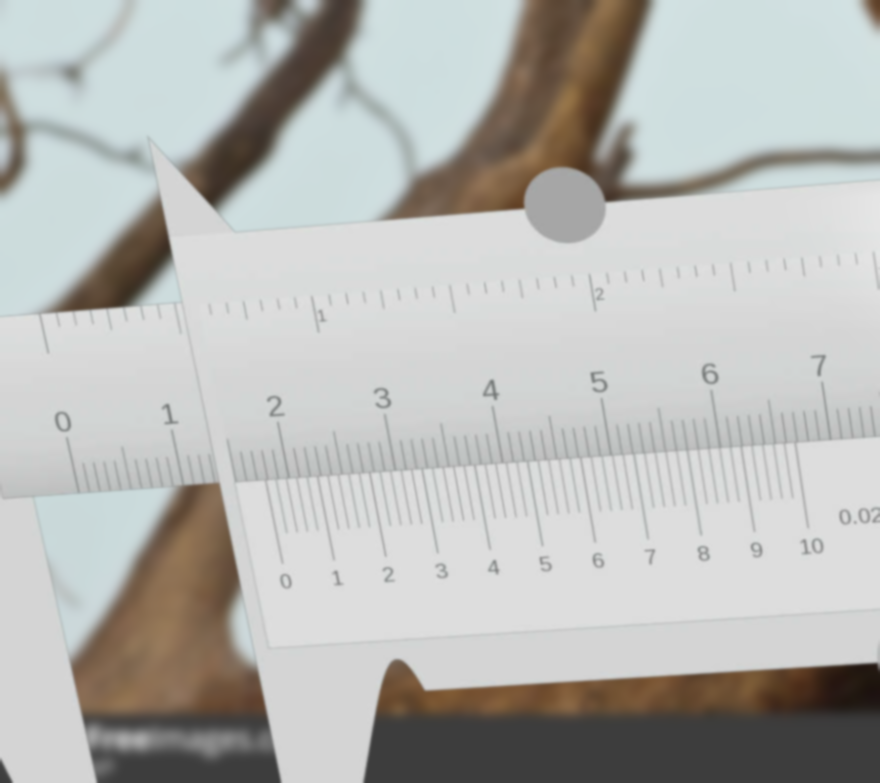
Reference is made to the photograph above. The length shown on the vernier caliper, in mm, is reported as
17.8 mm
